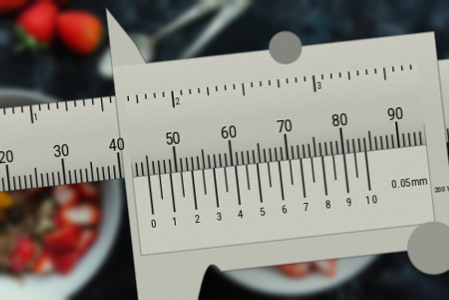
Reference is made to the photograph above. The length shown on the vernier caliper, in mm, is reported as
45.0 mm
